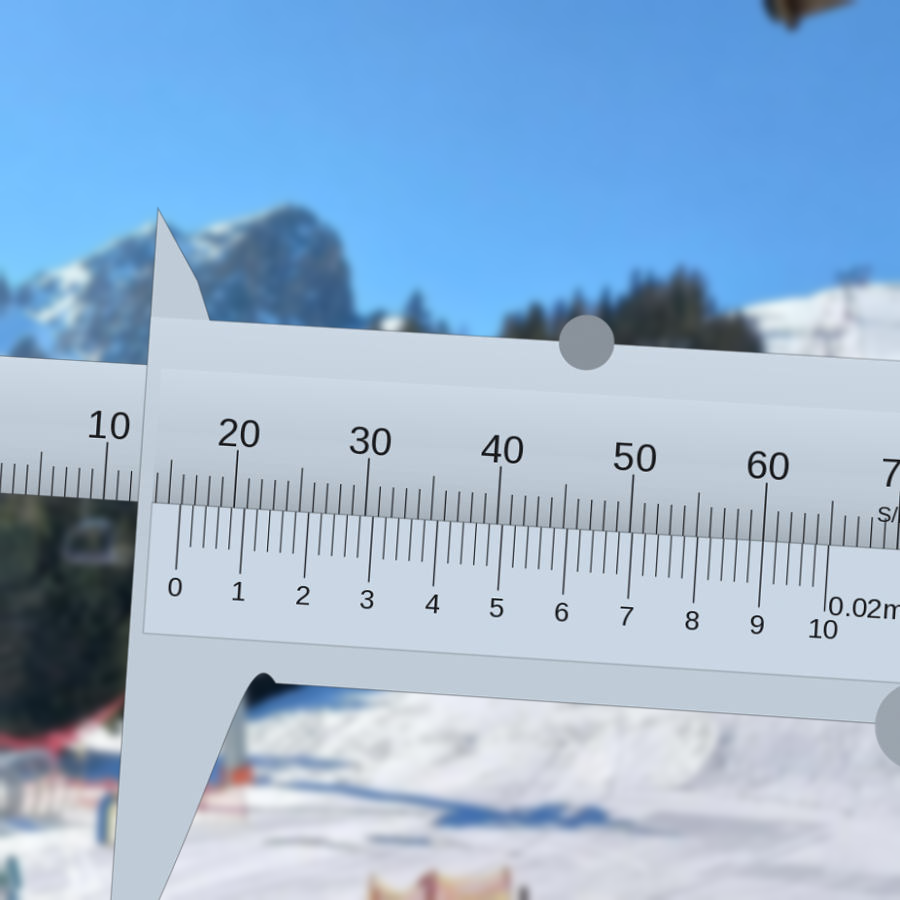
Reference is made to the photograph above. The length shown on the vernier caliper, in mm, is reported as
15.9 mm
